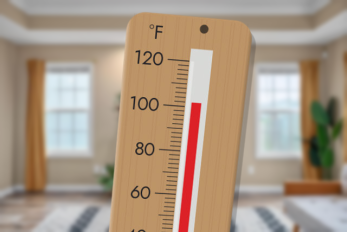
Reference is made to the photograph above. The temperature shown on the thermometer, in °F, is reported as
102 °F
